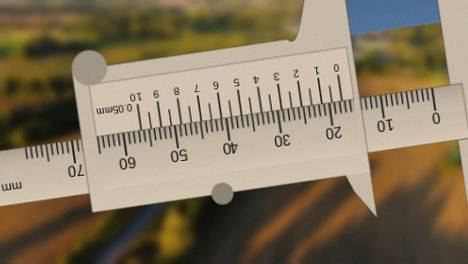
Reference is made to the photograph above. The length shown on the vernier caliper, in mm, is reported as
17.5 mm
